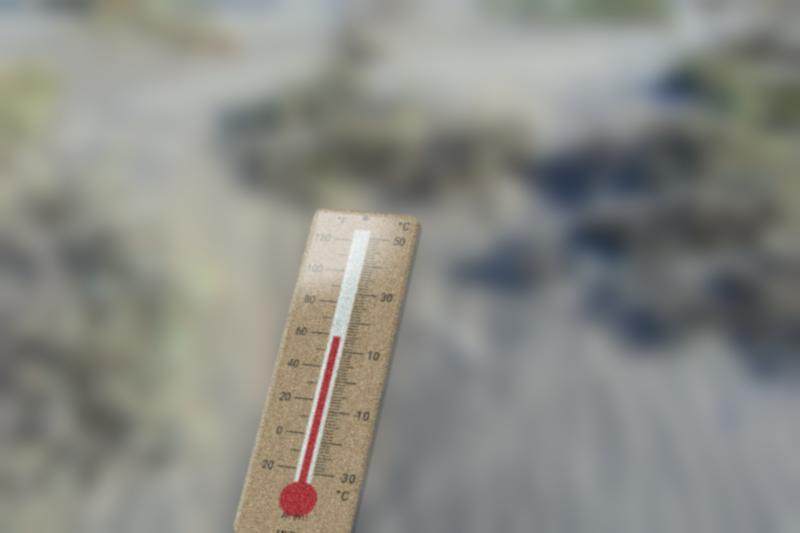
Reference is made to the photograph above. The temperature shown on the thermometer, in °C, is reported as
15 °C
